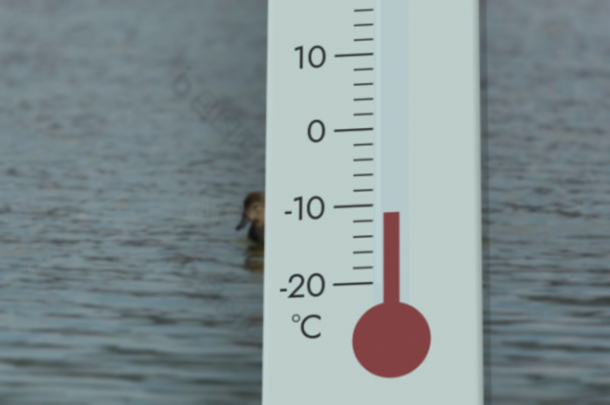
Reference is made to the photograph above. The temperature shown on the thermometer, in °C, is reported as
-11 °C
